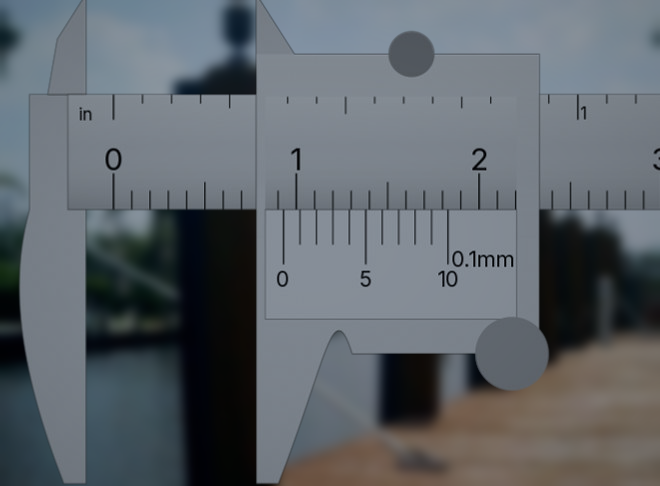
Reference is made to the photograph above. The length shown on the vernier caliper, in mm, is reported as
9.3 mm
